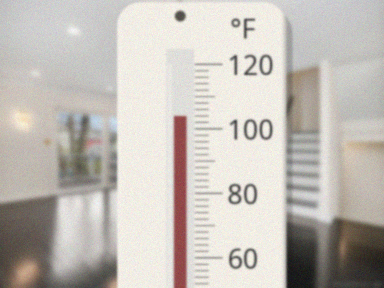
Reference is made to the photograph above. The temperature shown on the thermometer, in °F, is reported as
104 °F
